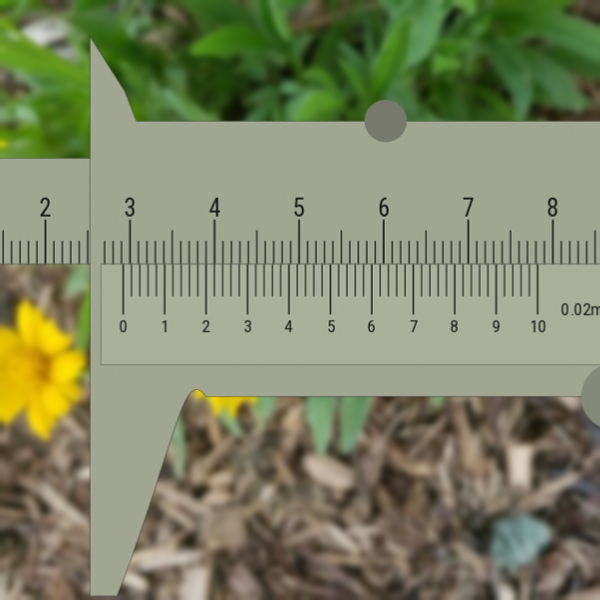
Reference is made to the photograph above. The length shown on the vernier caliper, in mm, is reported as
29.2 mm
